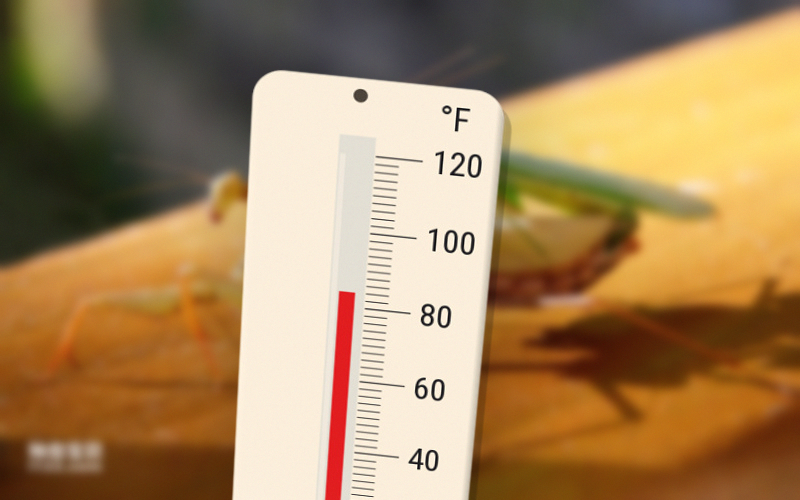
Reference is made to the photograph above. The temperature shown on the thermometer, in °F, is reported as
84 °F
